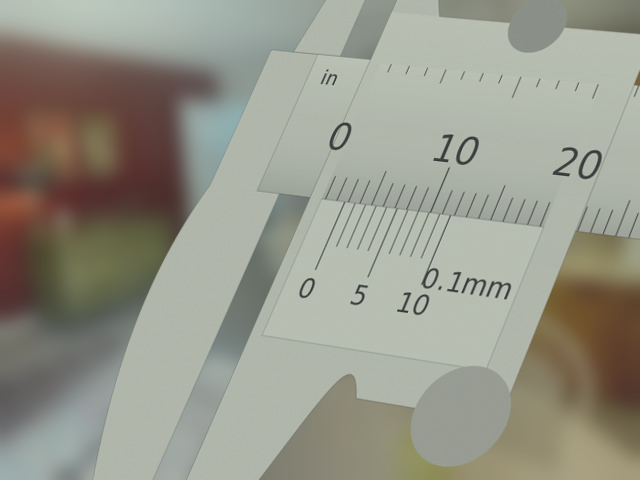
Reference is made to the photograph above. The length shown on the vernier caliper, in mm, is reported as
2.7 mm
